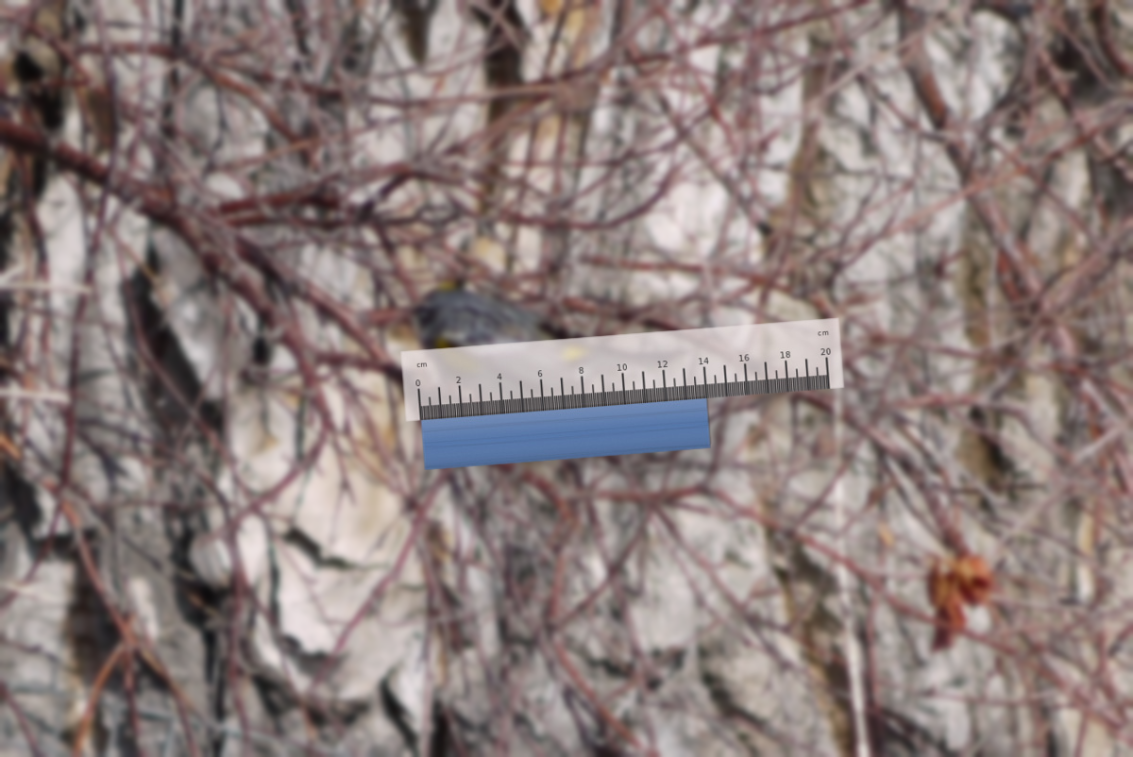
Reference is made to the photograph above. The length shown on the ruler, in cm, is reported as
14 cm
